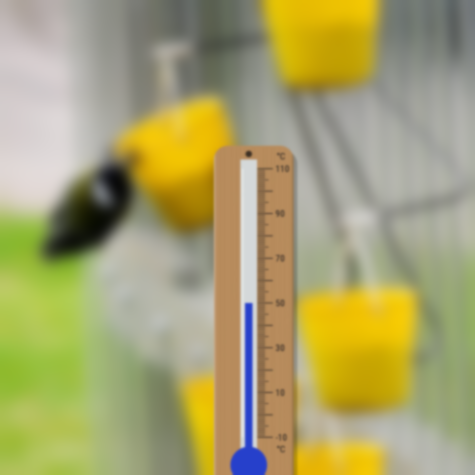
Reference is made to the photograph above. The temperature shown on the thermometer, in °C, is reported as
50 °C
